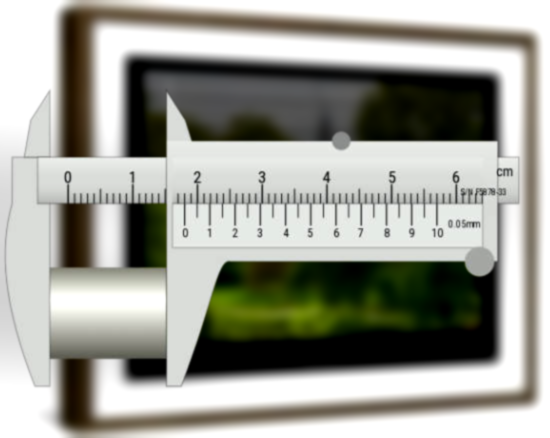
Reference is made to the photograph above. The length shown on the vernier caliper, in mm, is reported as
18.0 mm
